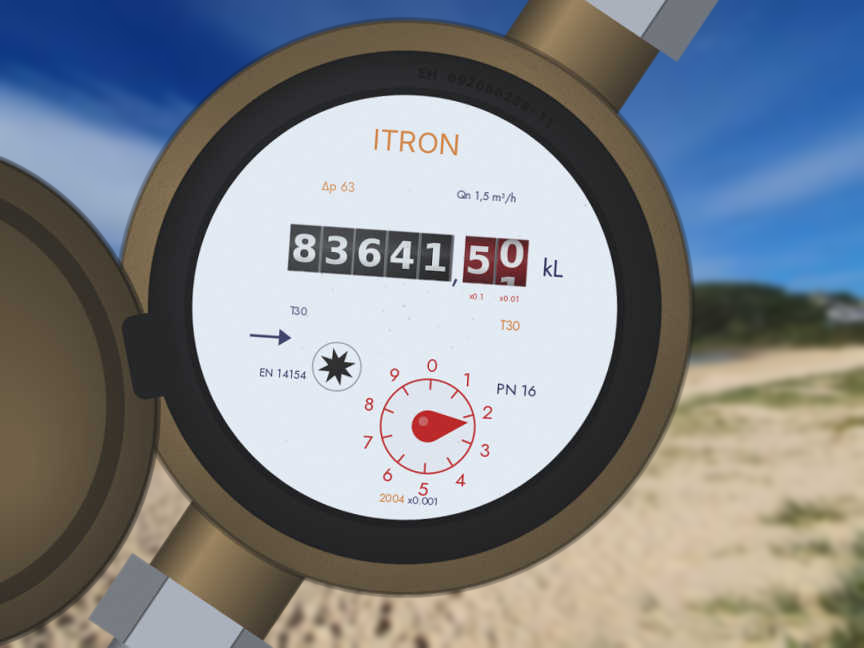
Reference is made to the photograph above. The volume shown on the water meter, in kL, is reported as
83641.502 kL
